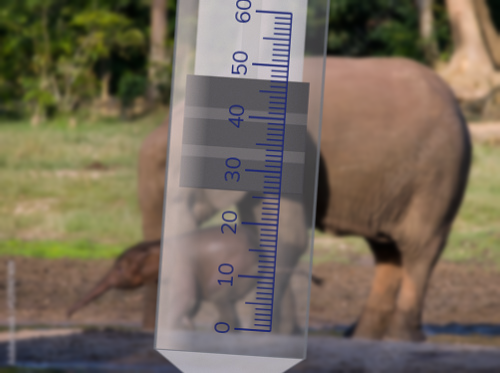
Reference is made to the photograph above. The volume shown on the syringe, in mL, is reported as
26 mL
